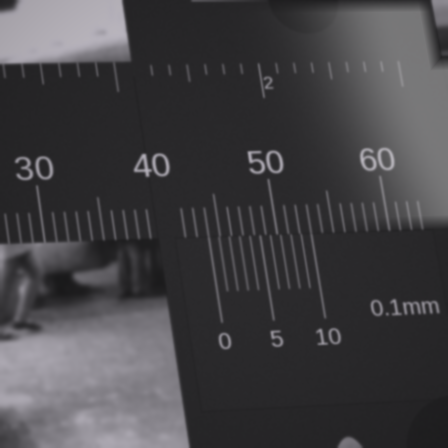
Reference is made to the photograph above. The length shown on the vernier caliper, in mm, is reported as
44.0 mm
